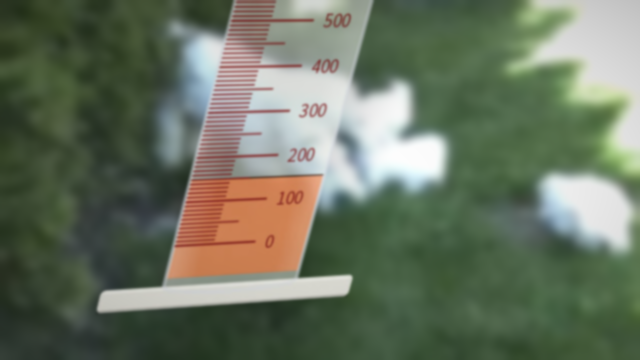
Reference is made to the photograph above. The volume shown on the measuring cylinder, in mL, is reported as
150 mL
